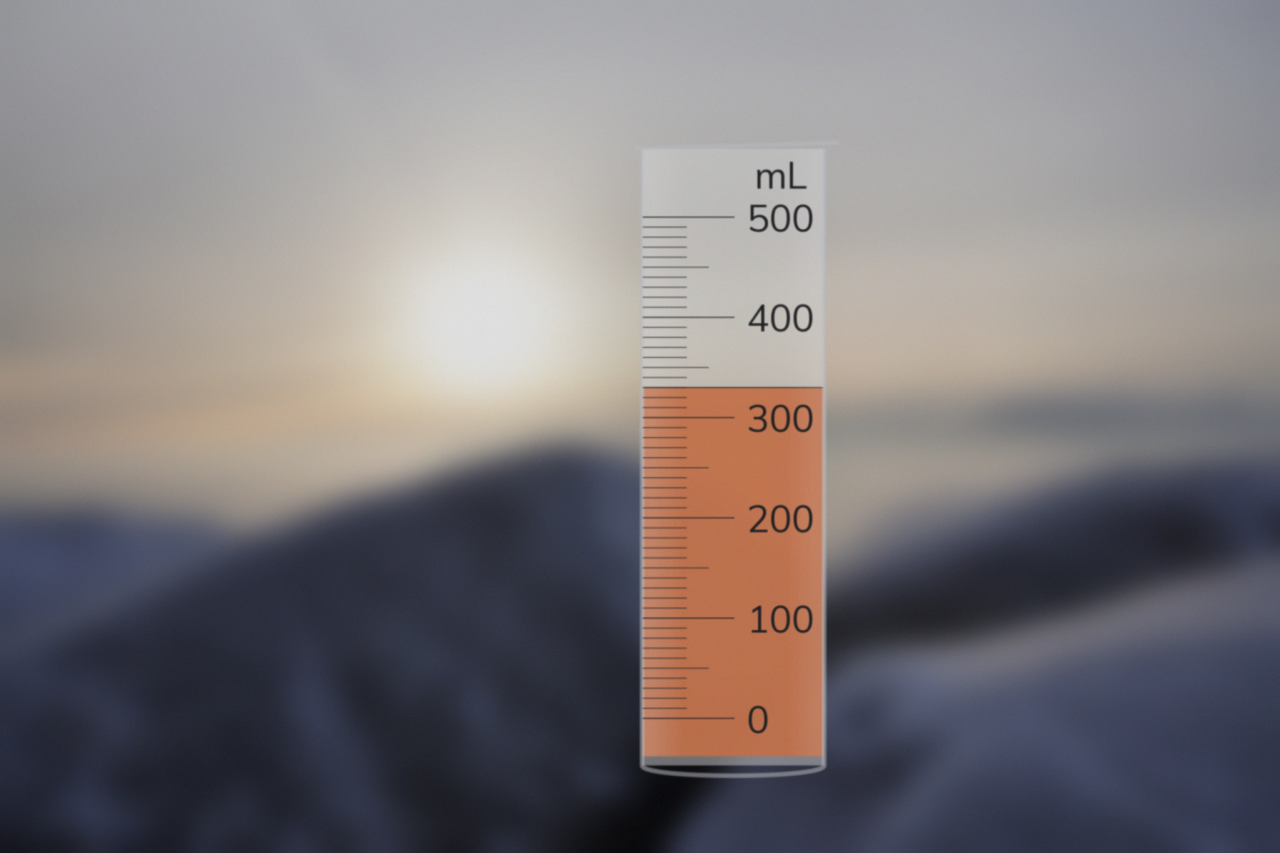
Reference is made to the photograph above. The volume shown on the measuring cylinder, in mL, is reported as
330 mL
